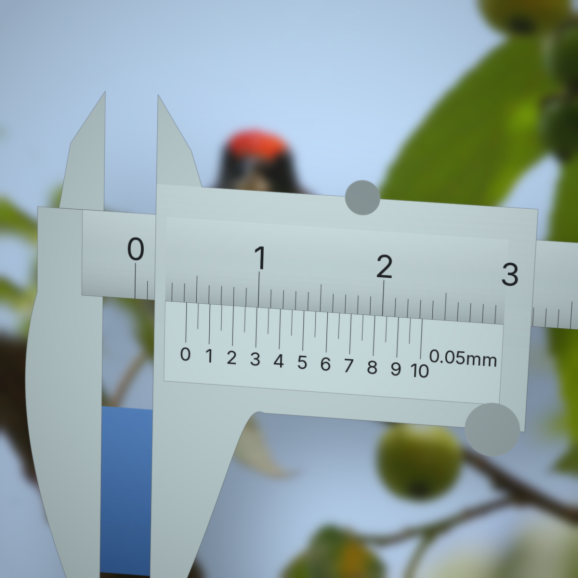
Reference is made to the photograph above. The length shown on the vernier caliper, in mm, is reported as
4.2 mm
